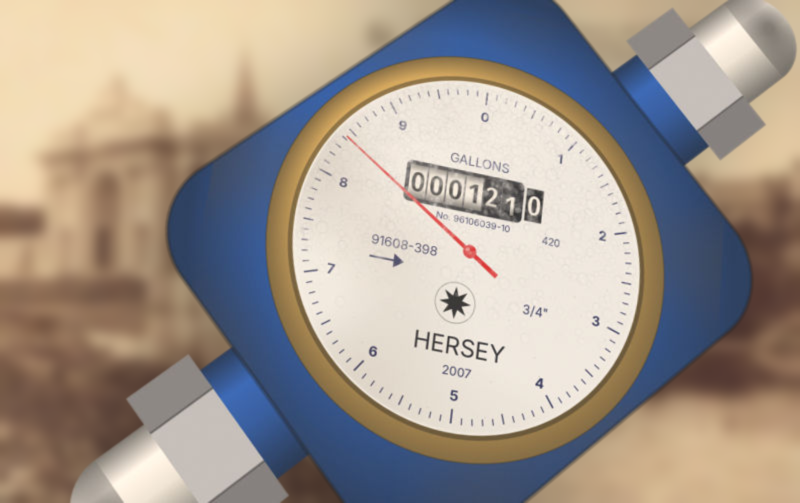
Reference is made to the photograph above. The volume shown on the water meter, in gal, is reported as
1208.4 gal
